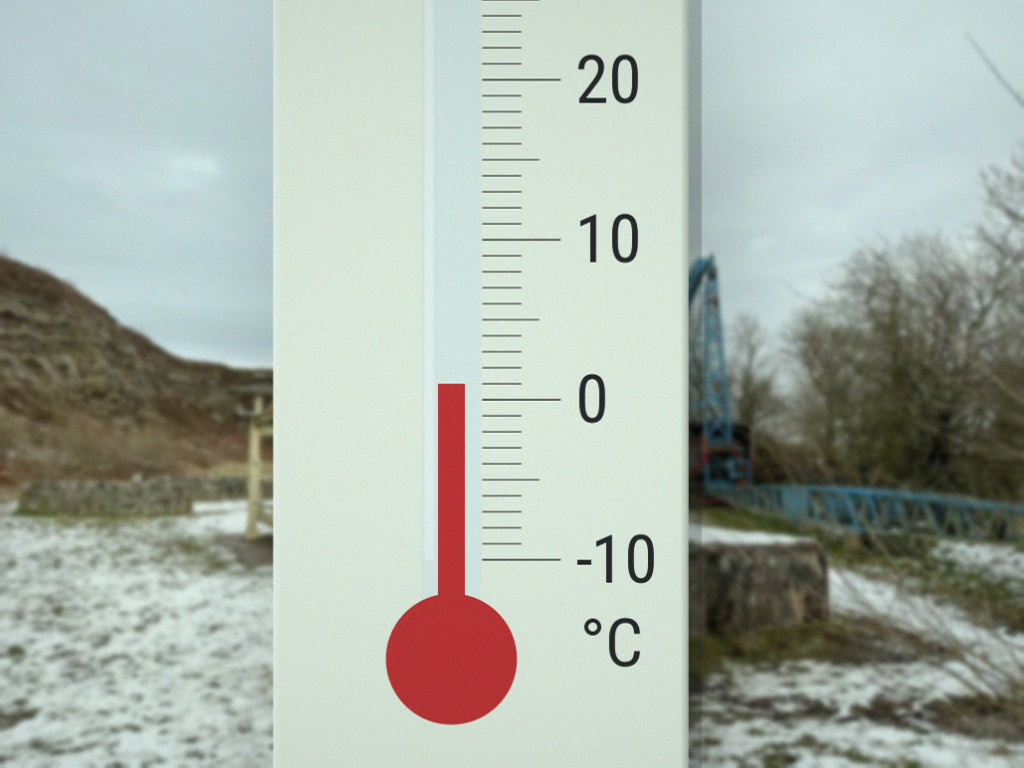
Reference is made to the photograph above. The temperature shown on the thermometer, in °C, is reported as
1 °C
